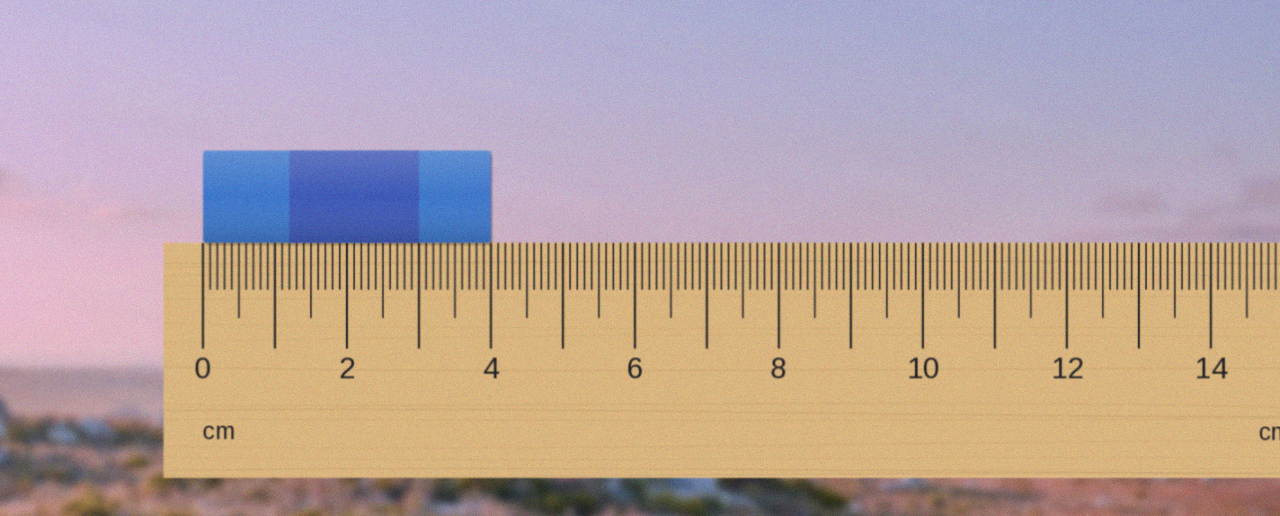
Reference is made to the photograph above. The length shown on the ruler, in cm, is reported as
4 cm
